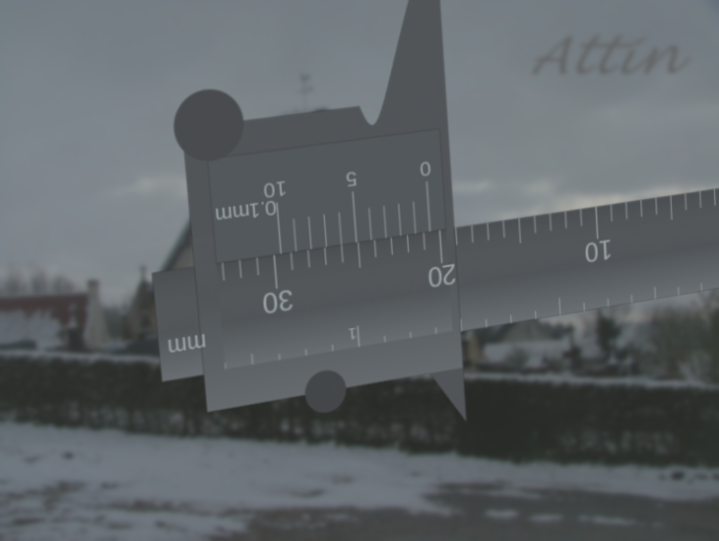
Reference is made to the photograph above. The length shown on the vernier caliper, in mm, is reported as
20.6 mm
